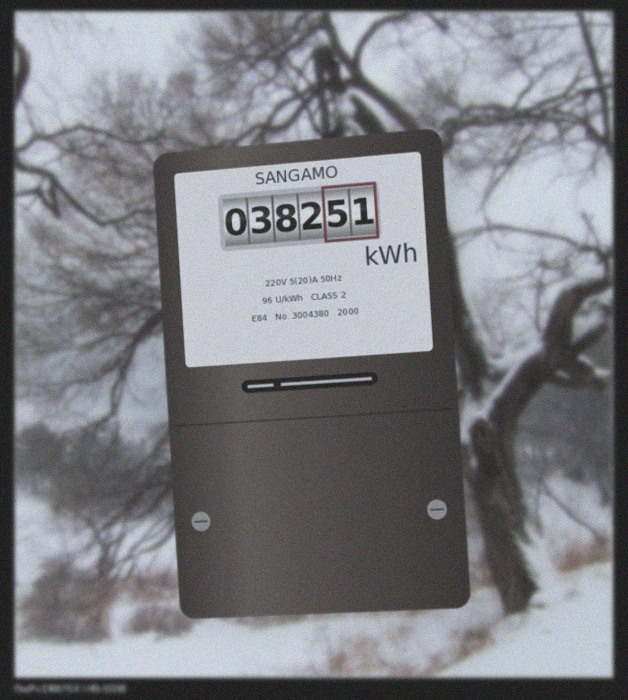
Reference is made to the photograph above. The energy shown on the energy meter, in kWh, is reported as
382.51 kWh
